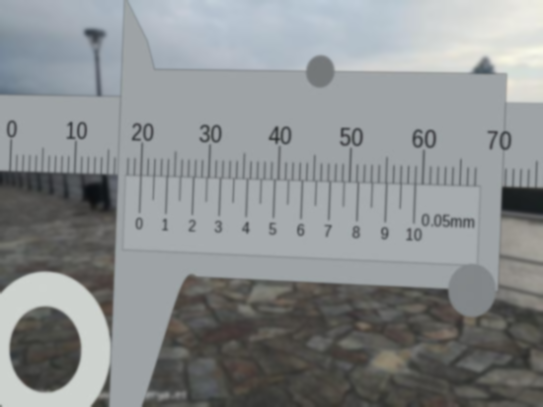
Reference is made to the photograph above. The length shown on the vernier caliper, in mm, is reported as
20.0 mm
